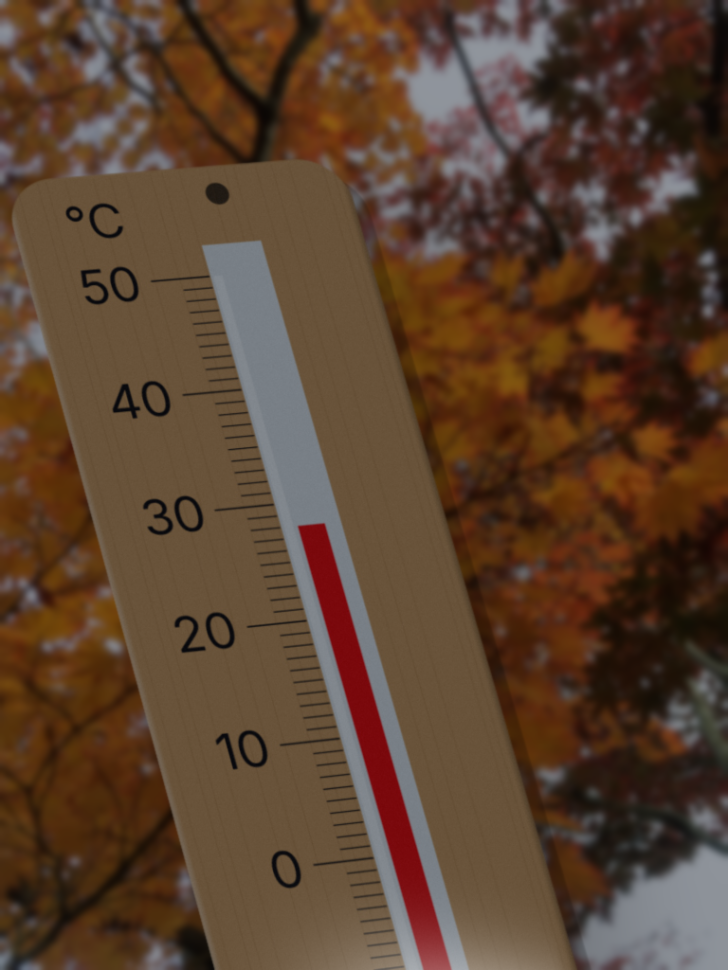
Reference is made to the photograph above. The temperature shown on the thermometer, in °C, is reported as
28 °C
